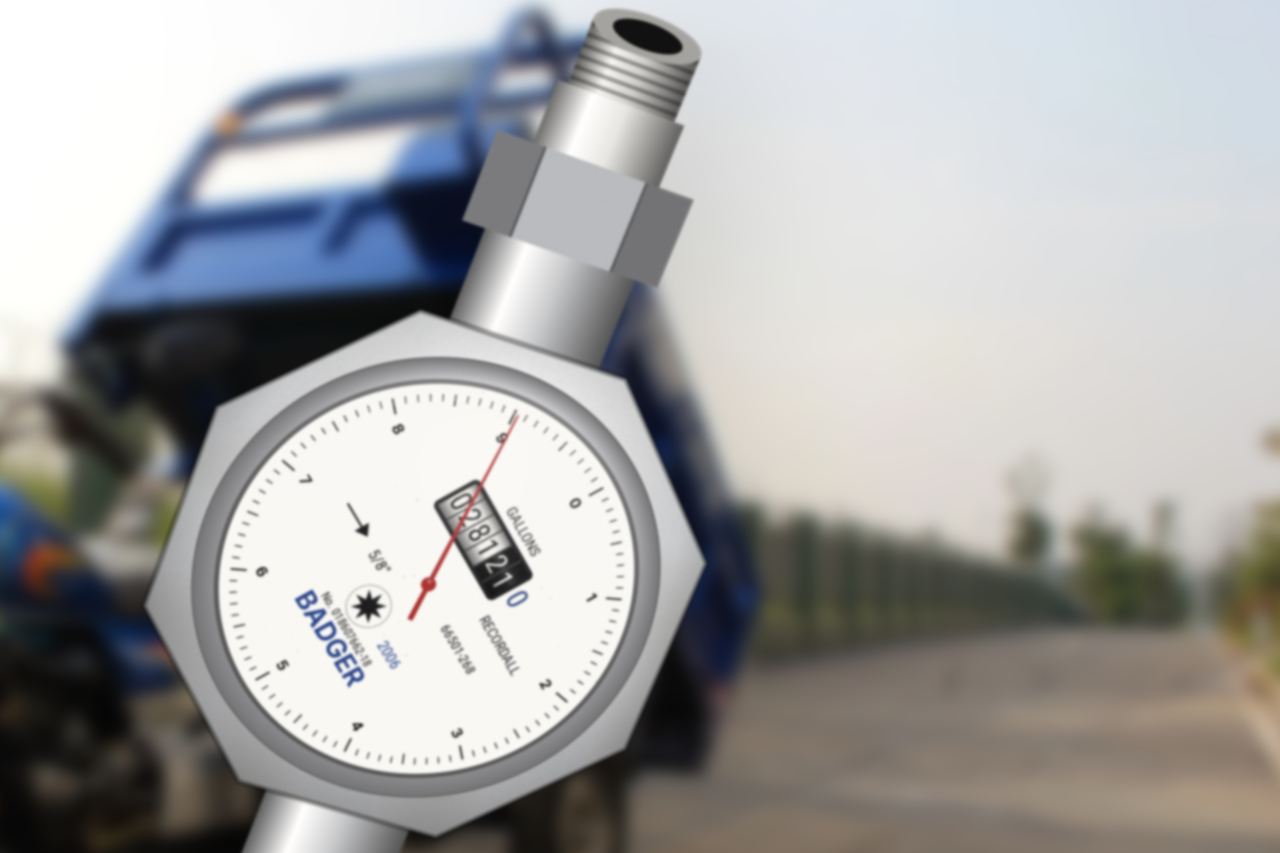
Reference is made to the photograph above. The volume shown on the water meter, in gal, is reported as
281209.0 gal
